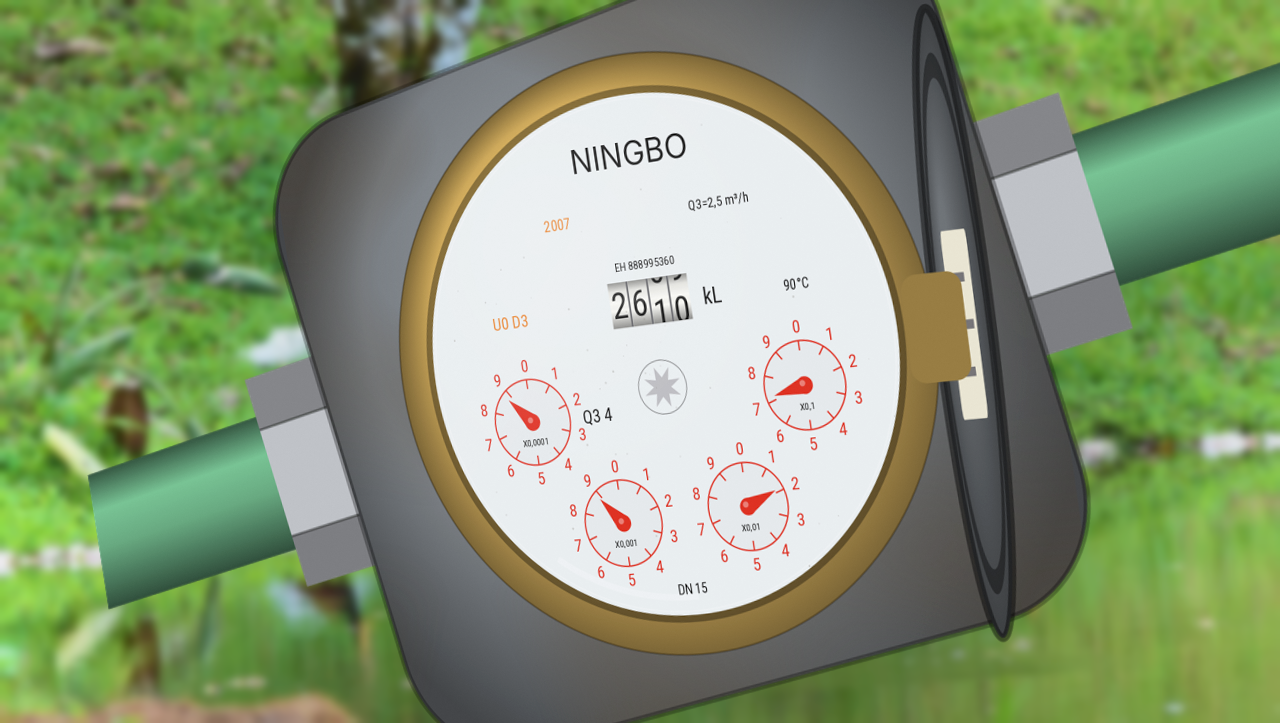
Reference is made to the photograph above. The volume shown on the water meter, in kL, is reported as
2609.7188 kL
